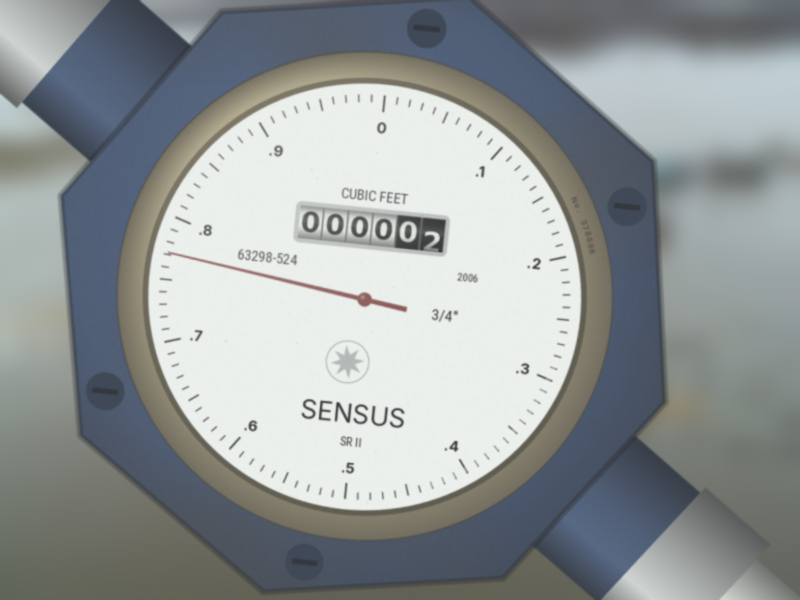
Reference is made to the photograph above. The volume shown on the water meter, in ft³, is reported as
1.77 ft³
